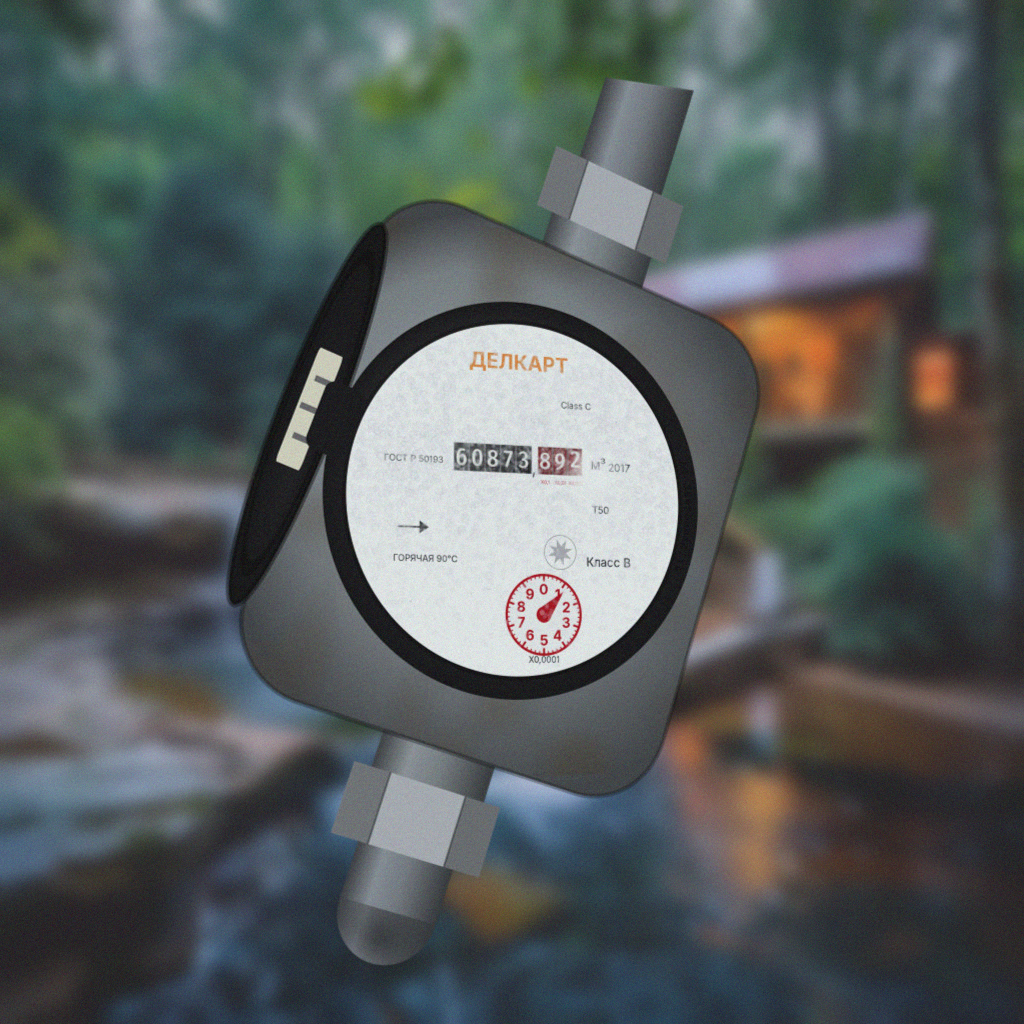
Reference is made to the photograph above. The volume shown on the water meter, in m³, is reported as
60873.8921 m³
